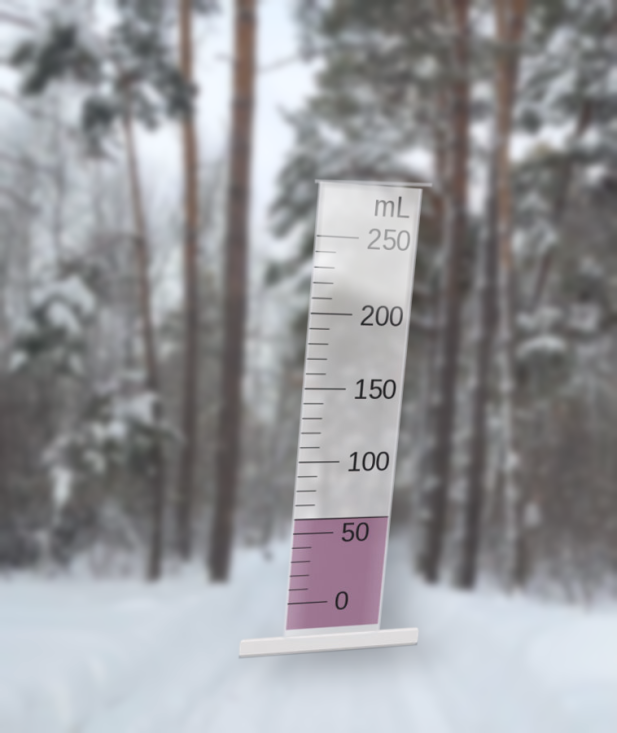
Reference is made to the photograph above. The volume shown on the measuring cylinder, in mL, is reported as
60 mL
